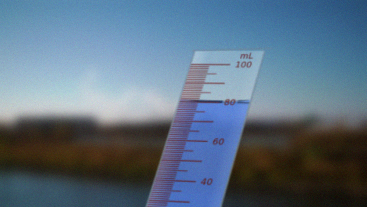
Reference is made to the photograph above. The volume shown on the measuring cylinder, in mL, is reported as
80 mL
